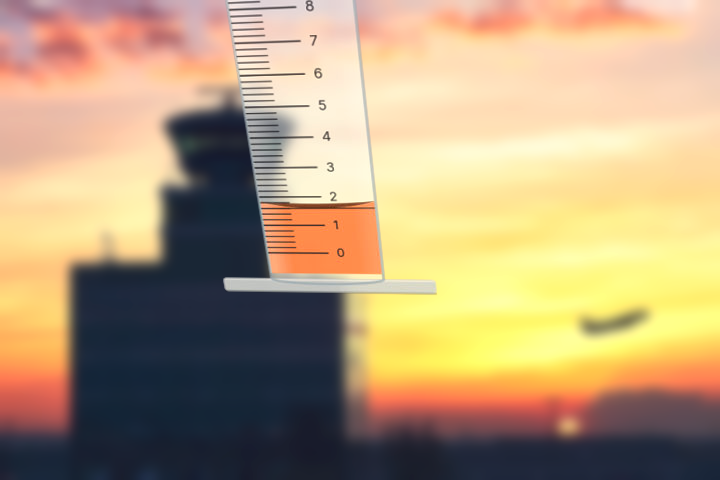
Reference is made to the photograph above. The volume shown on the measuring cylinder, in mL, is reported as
1.6 mL
